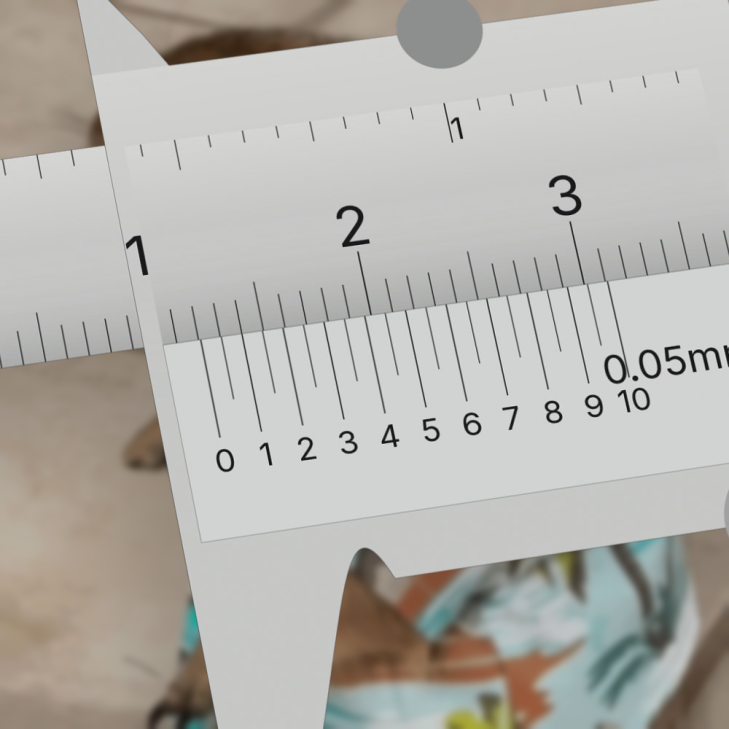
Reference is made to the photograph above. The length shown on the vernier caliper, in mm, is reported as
12.10 mm
